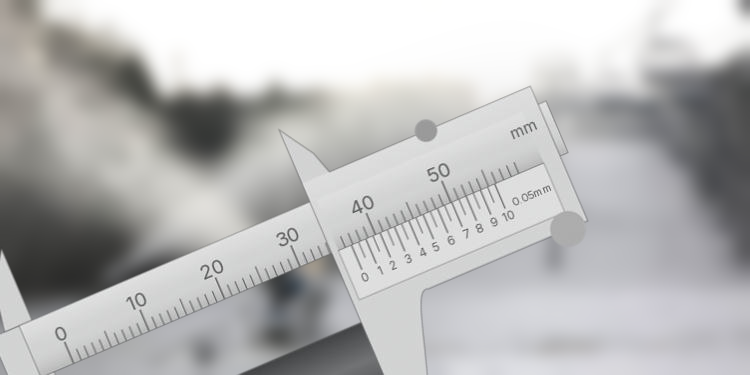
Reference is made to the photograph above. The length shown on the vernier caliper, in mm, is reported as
36.8 mm
